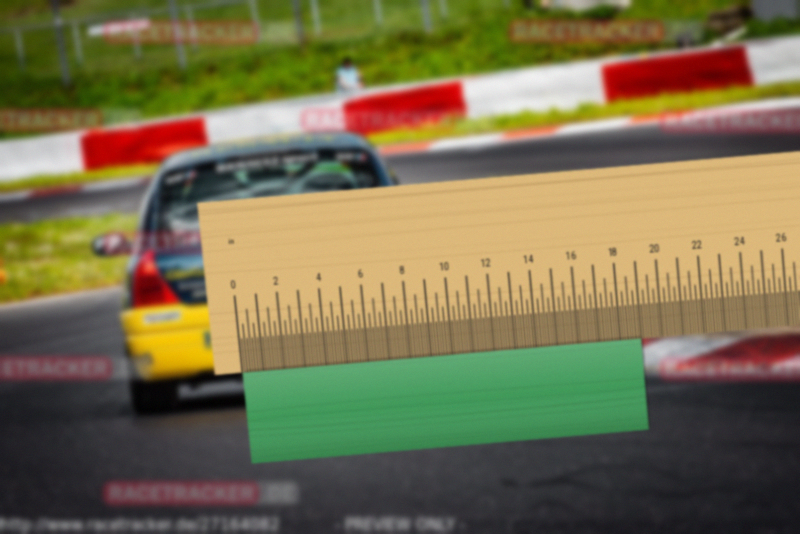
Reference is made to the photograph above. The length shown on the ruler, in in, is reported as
19 in
